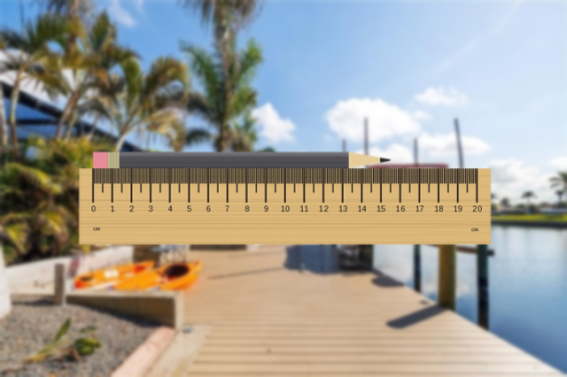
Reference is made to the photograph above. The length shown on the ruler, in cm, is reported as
15.5 cm
